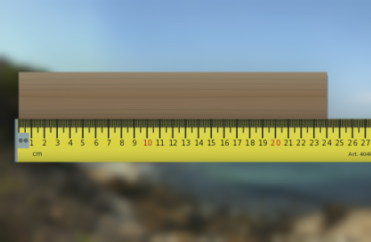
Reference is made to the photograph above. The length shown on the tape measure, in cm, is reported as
24 cm
